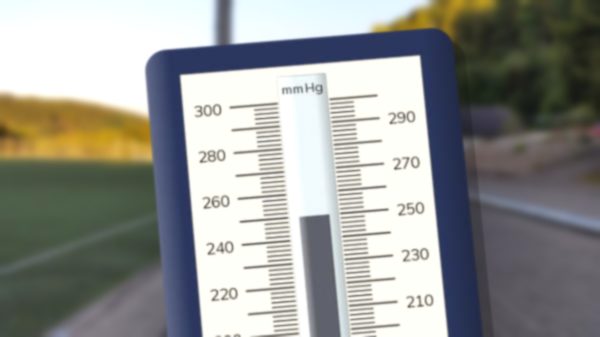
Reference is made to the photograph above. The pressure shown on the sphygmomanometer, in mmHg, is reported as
250 mmHg
